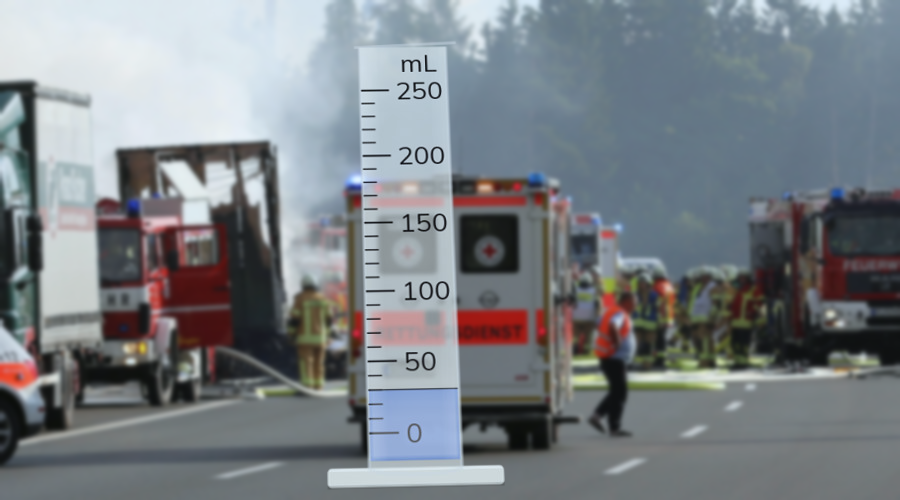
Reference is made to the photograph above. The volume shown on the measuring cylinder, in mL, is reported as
30 mL
